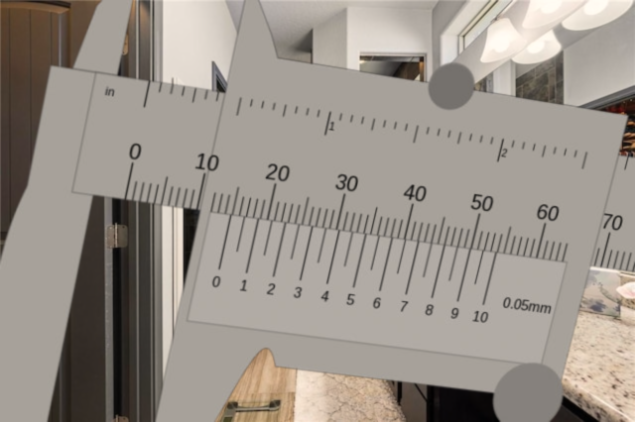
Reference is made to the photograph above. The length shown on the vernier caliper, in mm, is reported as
14.8 mm
